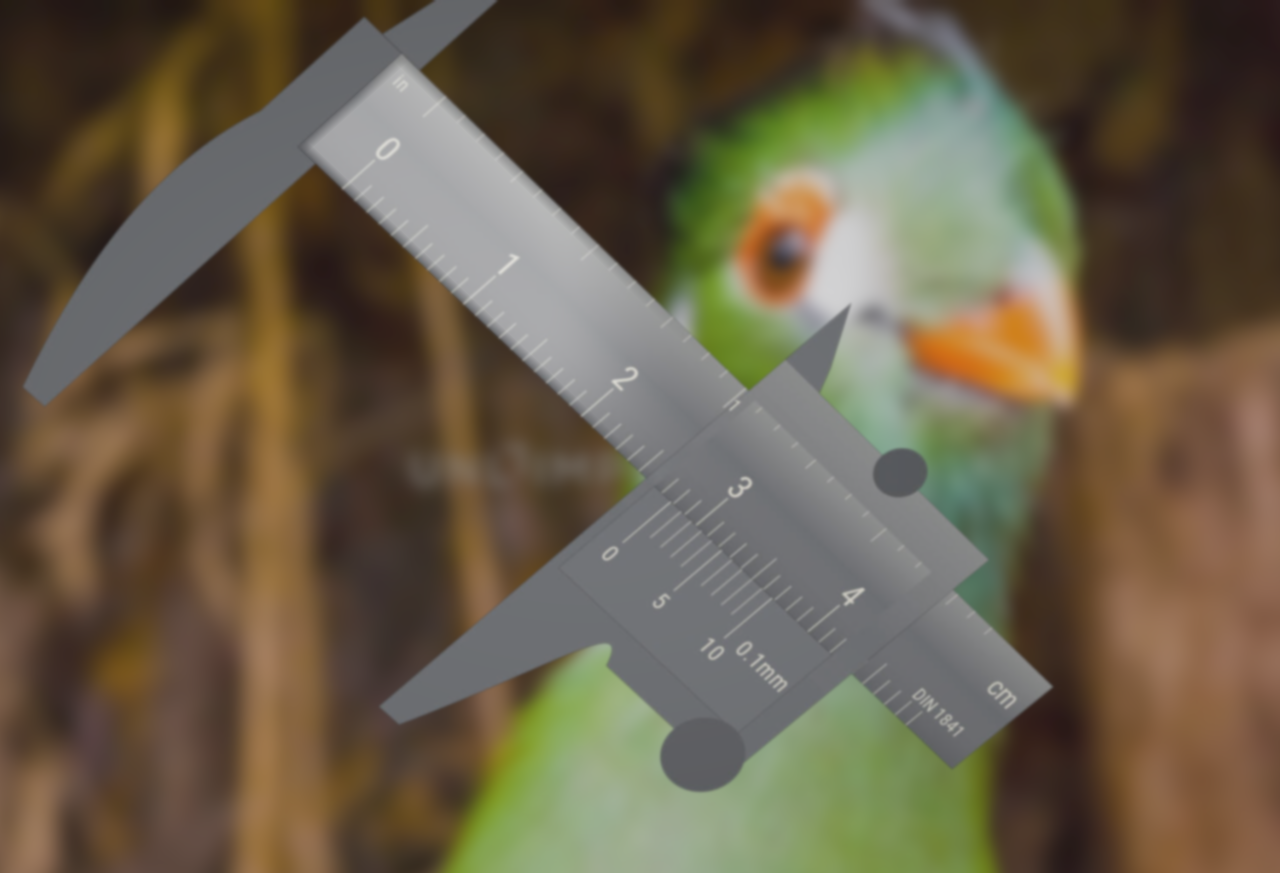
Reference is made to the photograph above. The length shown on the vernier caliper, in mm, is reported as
27.8 mm
